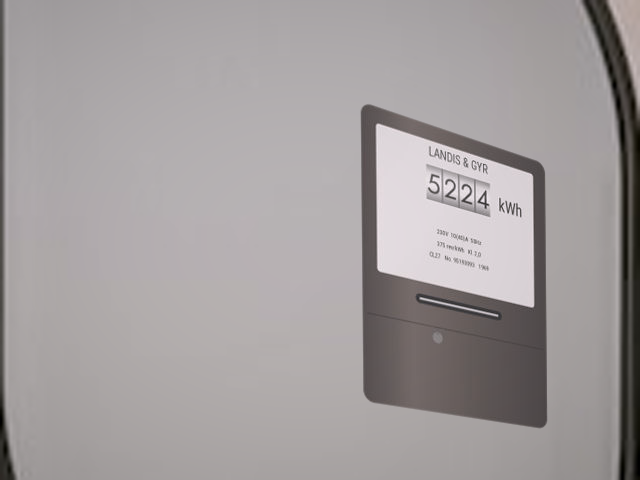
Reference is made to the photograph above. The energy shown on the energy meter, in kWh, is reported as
5224 kWh
